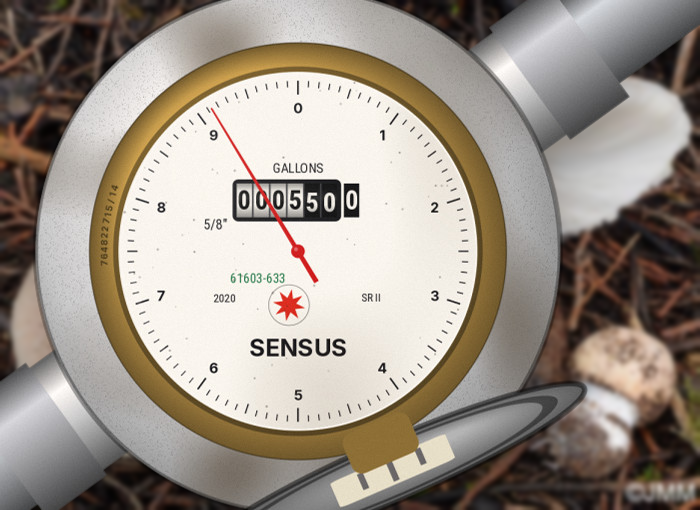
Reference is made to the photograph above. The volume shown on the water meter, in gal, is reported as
5499.1 gal
